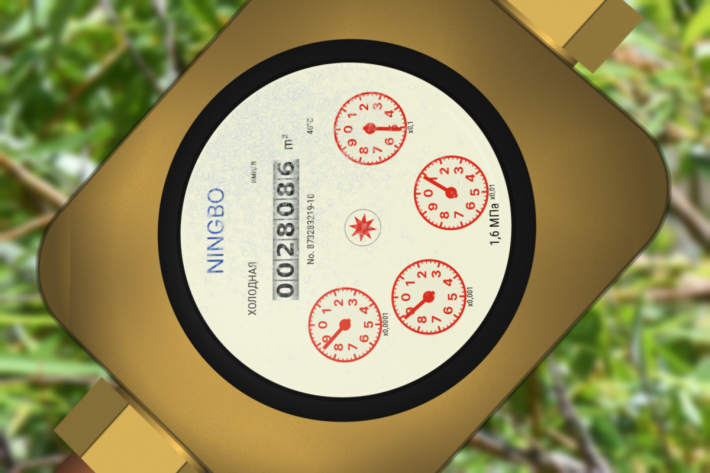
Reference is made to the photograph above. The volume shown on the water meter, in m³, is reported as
28086.5088 m³
